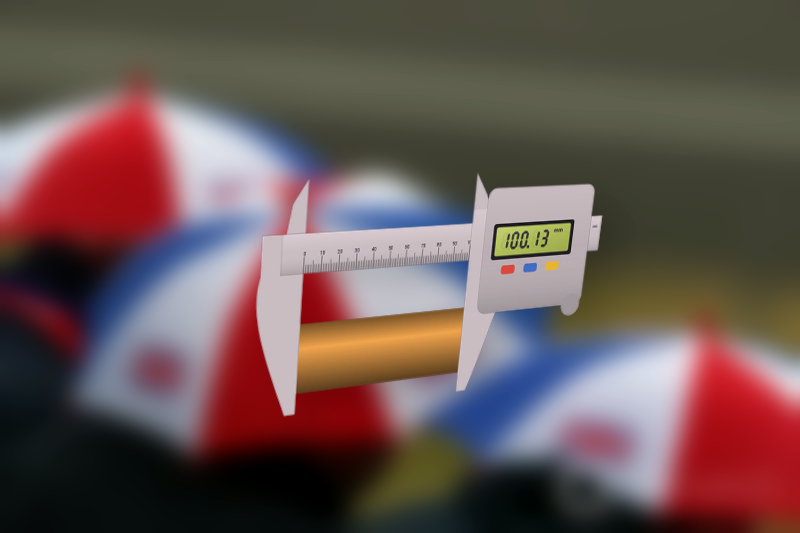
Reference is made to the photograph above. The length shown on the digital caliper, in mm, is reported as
100.13 mm
